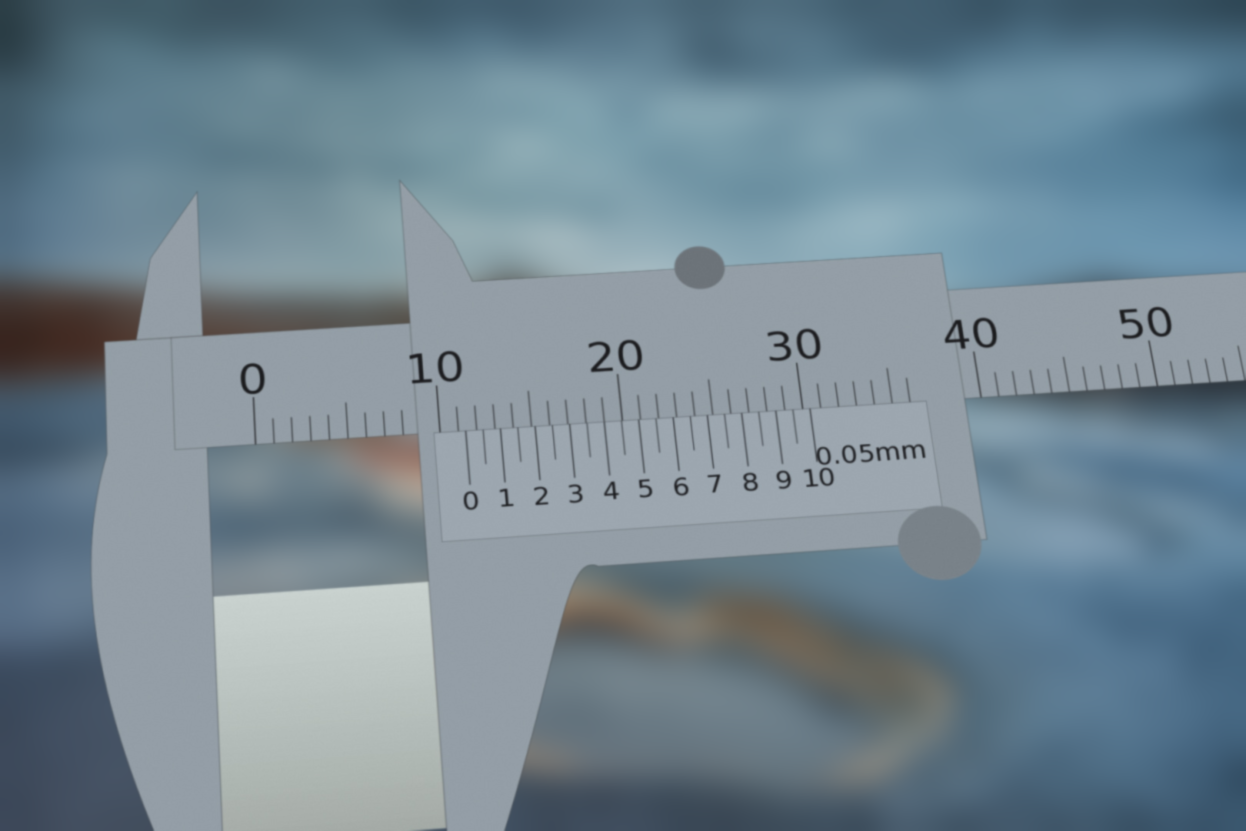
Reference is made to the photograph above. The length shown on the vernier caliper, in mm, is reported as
11.4 mm
